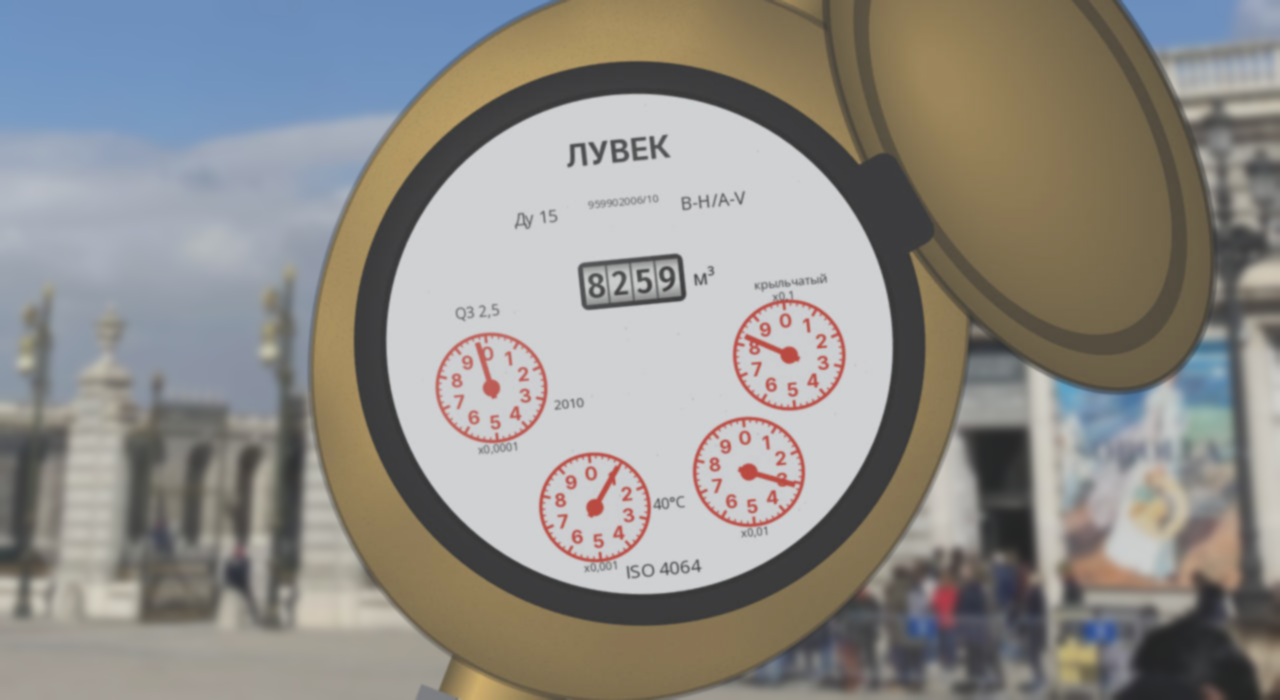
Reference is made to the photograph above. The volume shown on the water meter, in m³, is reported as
8259.8309 m³
